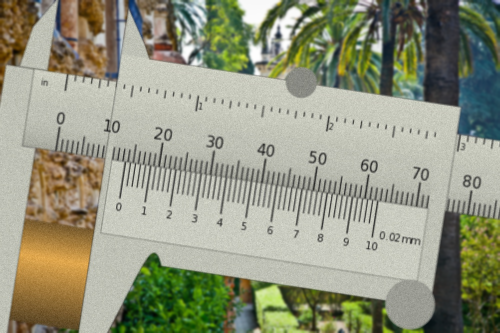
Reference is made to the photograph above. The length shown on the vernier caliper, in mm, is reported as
13.5 mm
